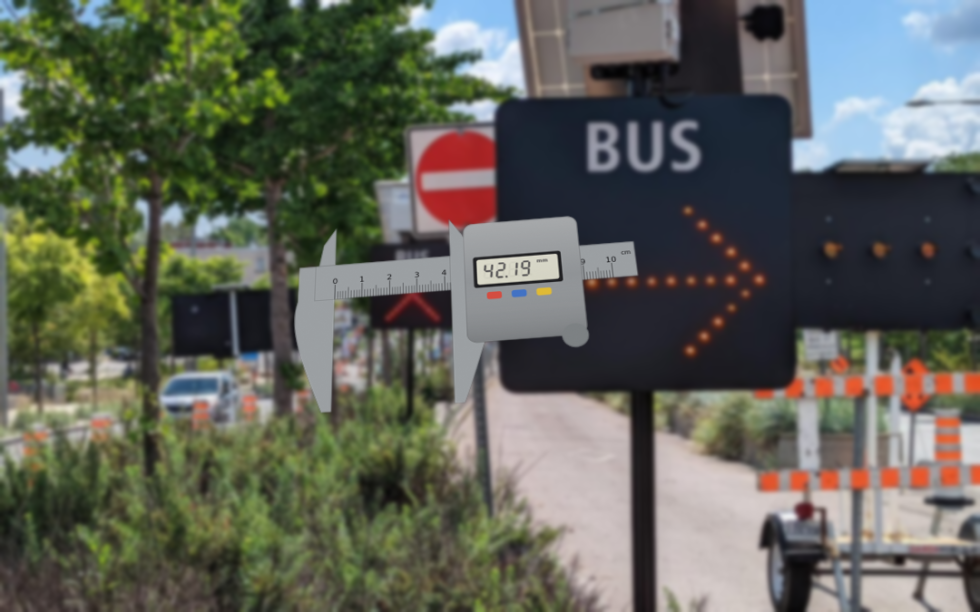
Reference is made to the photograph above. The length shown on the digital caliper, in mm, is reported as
42.19 mm
